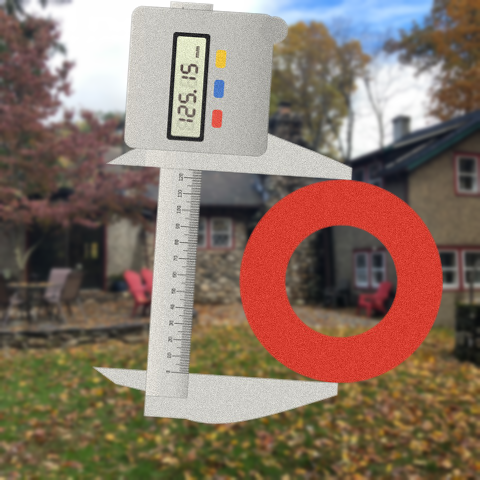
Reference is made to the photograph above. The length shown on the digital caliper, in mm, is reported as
125.15 mm
